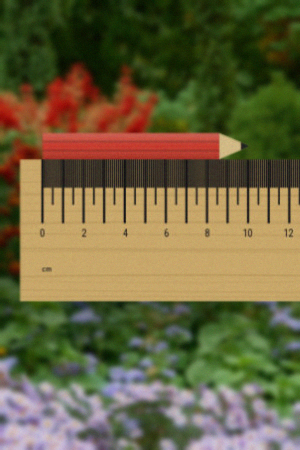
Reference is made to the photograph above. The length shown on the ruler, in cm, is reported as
10 cm
